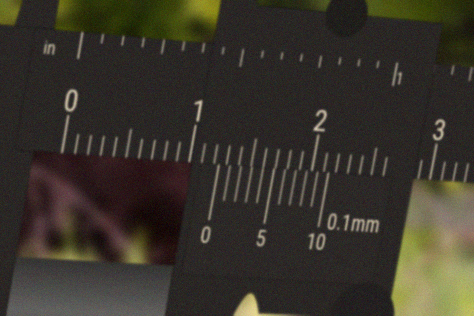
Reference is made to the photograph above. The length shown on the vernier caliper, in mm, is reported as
12.4 mm
